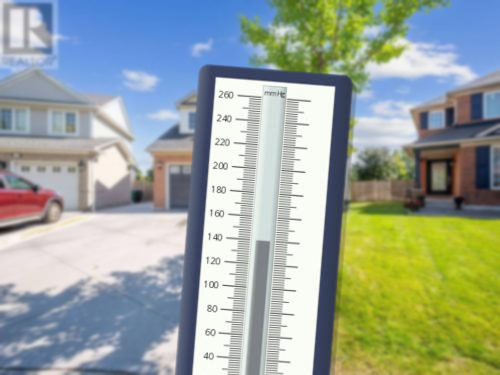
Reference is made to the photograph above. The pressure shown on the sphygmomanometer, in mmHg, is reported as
140 mmHg
